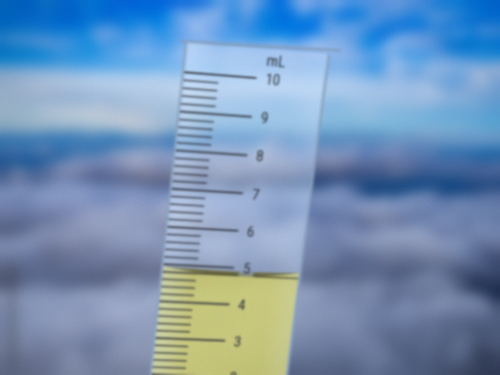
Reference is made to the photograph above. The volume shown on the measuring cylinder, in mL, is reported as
4.8 mL
